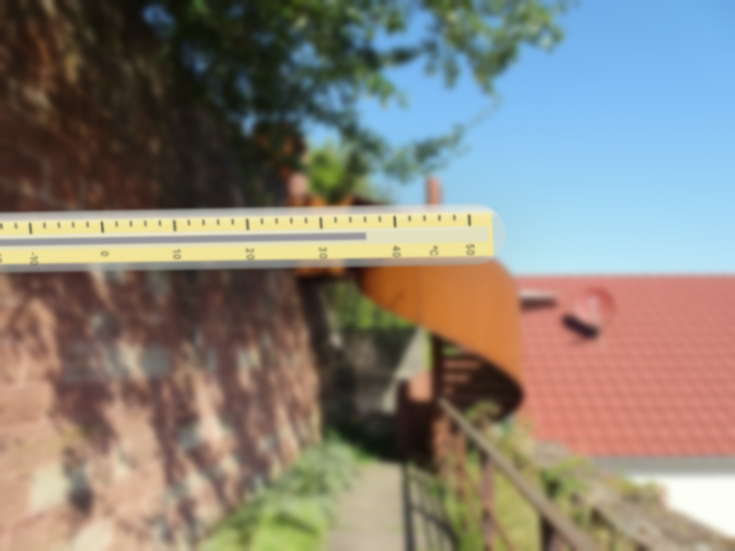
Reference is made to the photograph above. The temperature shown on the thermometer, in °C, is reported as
36 °C
